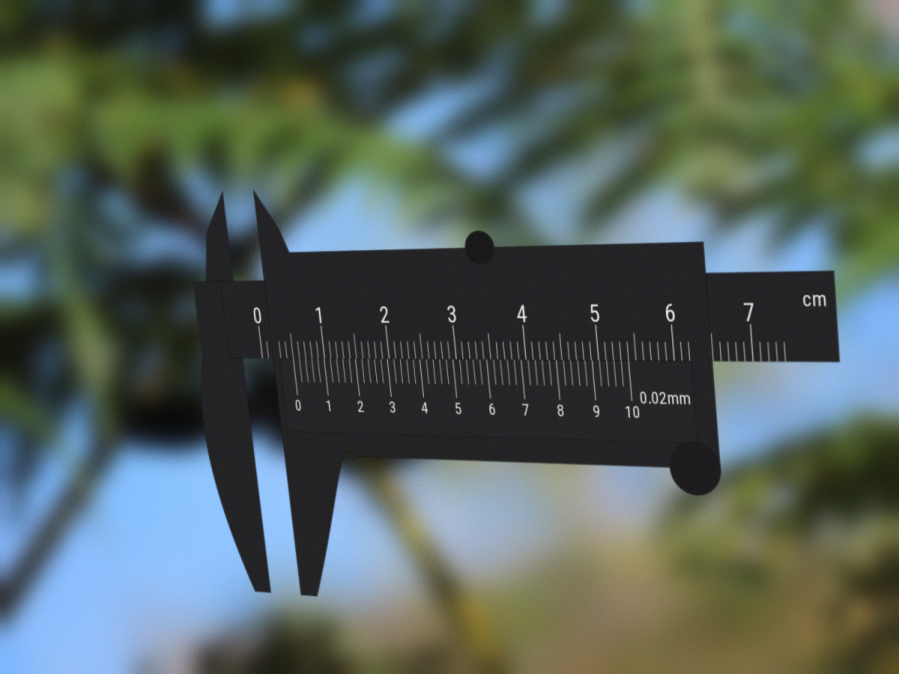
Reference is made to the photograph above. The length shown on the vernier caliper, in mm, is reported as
5.0 mm
